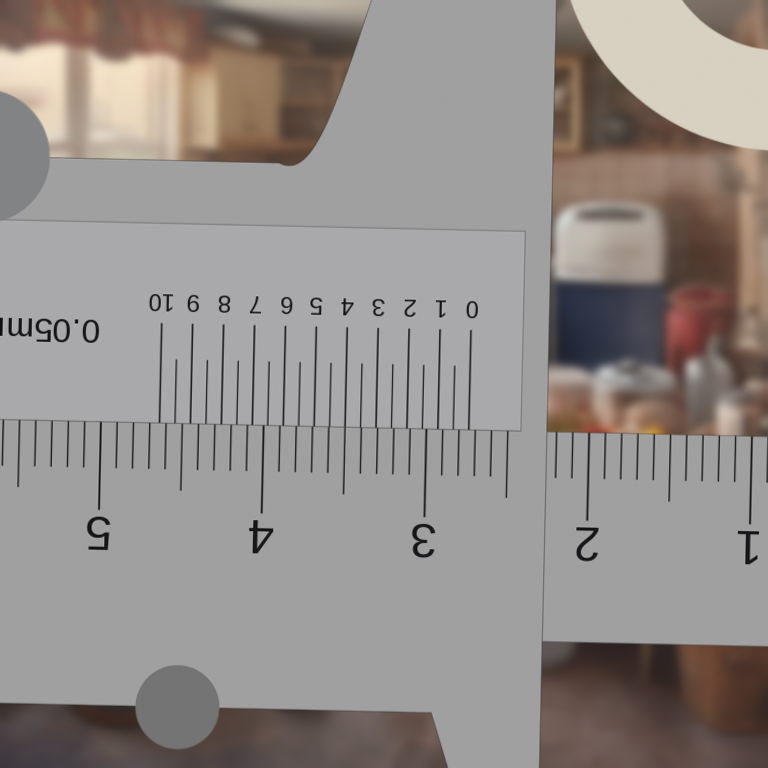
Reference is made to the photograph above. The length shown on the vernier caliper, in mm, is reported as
27.4 mm
